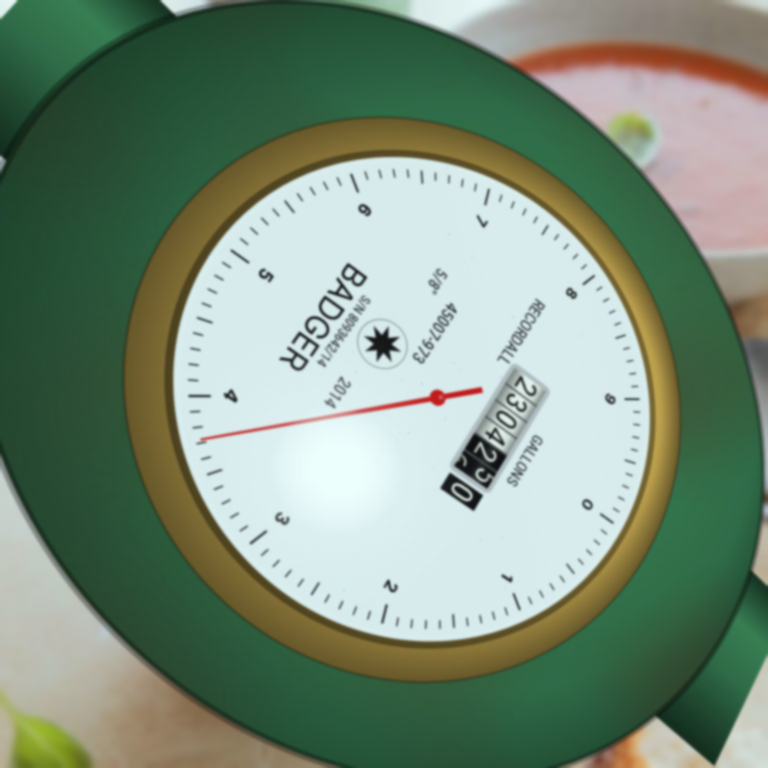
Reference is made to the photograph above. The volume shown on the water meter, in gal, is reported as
2304253.7 gal
